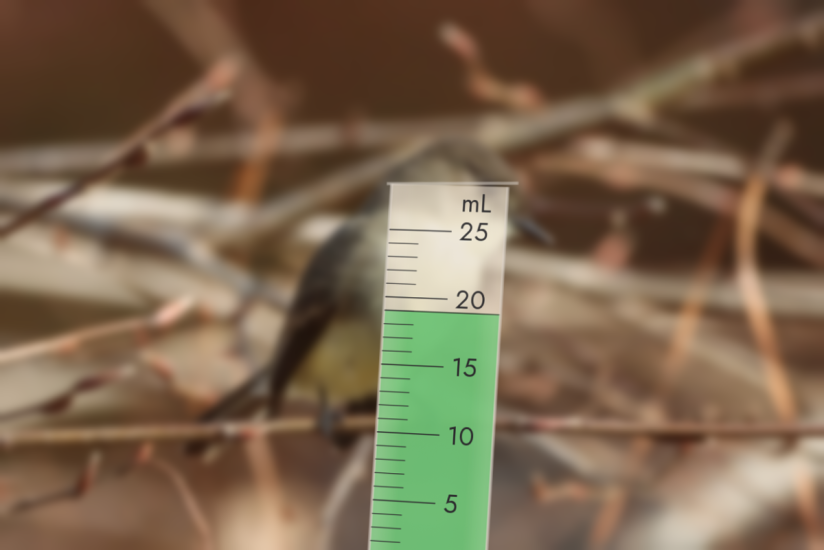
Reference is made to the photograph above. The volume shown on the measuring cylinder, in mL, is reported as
19 mL
